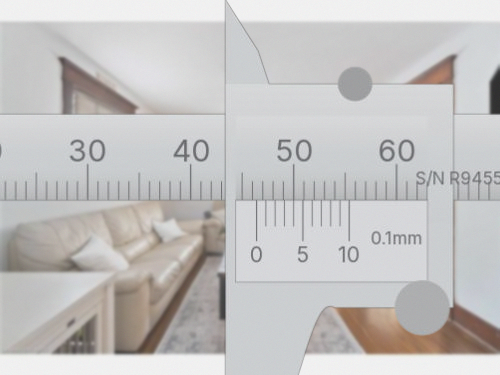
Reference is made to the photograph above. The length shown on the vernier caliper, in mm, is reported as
46.4 mm
